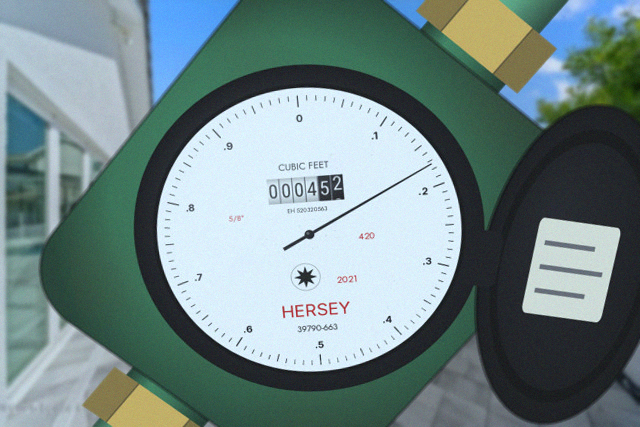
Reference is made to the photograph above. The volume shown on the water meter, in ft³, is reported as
452.17 ft³
